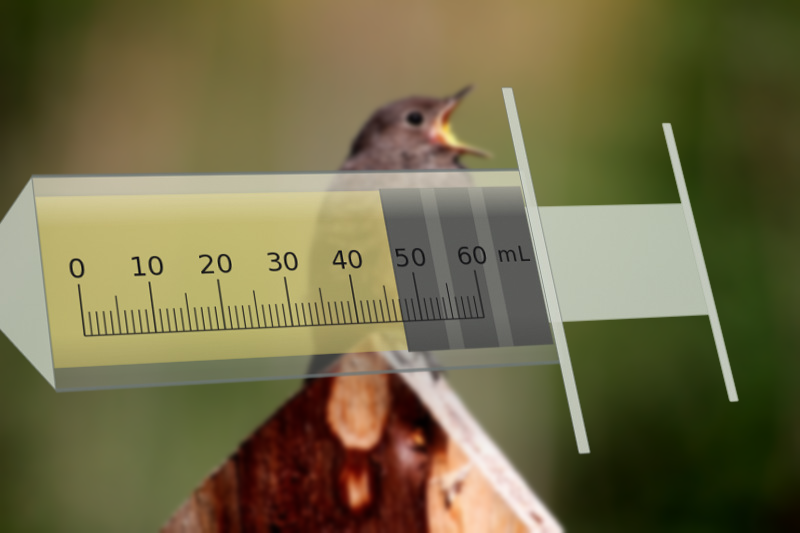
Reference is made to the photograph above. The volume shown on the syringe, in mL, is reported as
47 mL
